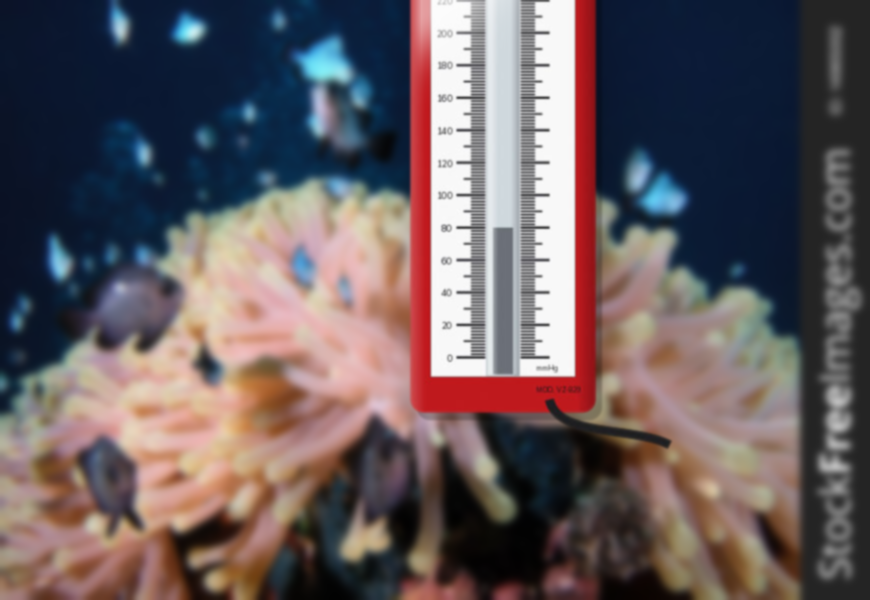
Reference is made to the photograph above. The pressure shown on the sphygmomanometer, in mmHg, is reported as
80 mmHg
